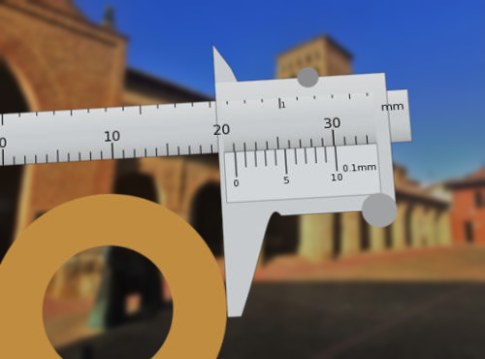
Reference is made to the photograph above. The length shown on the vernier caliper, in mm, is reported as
21.1 mm
